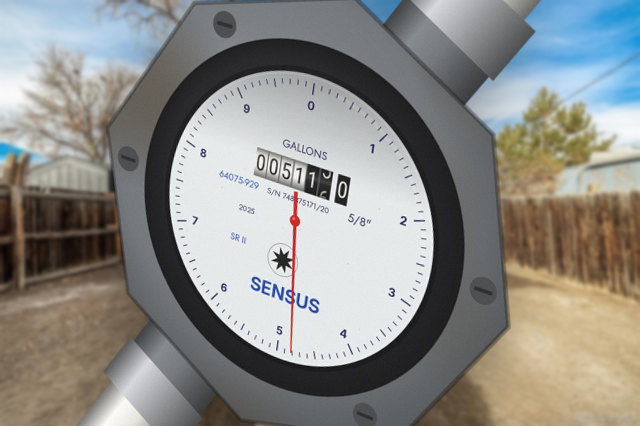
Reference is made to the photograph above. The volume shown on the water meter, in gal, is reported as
51154.8 gal
